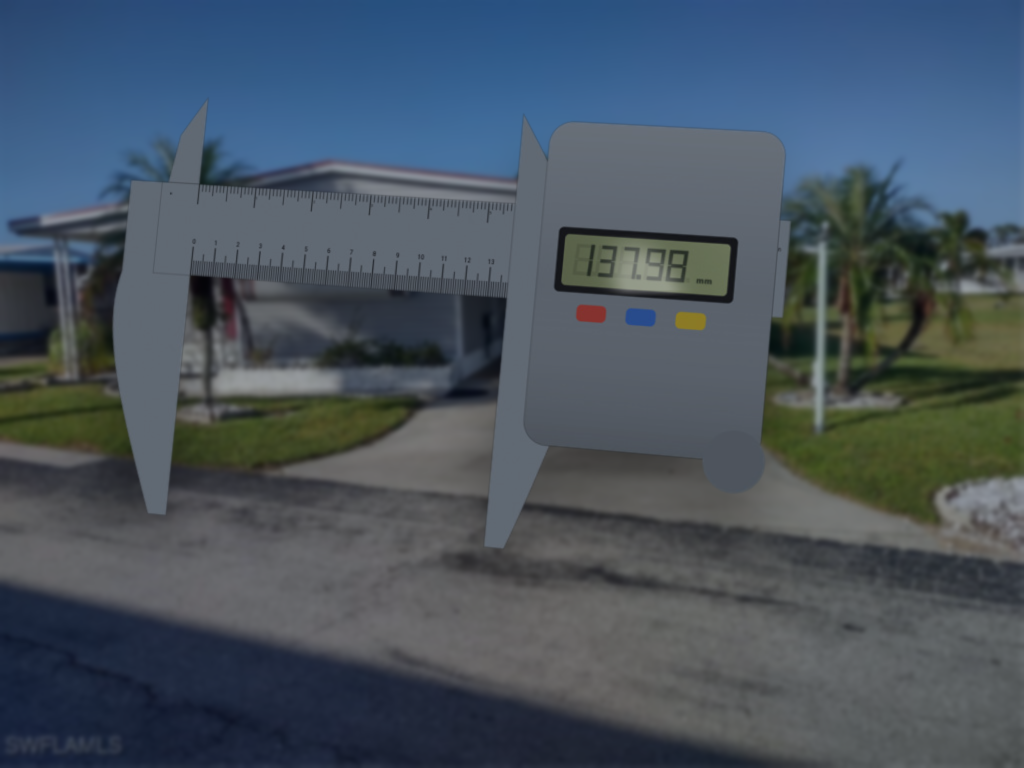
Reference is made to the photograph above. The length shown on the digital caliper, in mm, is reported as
137.98 mm
